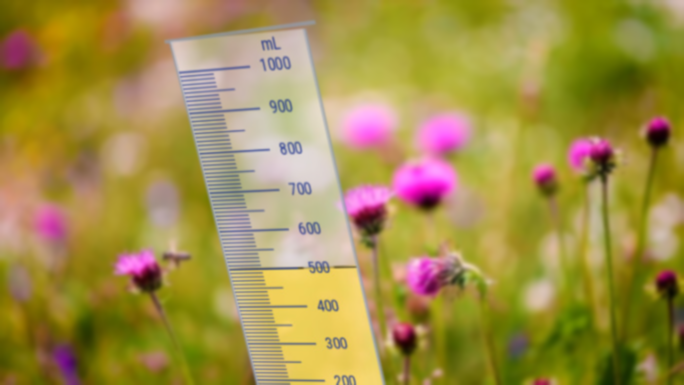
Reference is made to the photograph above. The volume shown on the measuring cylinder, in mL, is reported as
500 mL
